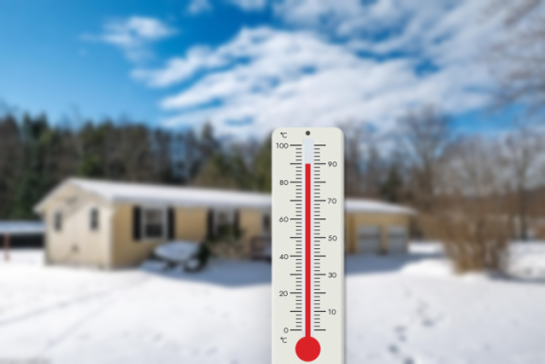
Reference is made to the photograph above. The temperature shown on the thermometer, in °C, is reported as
90 °C
